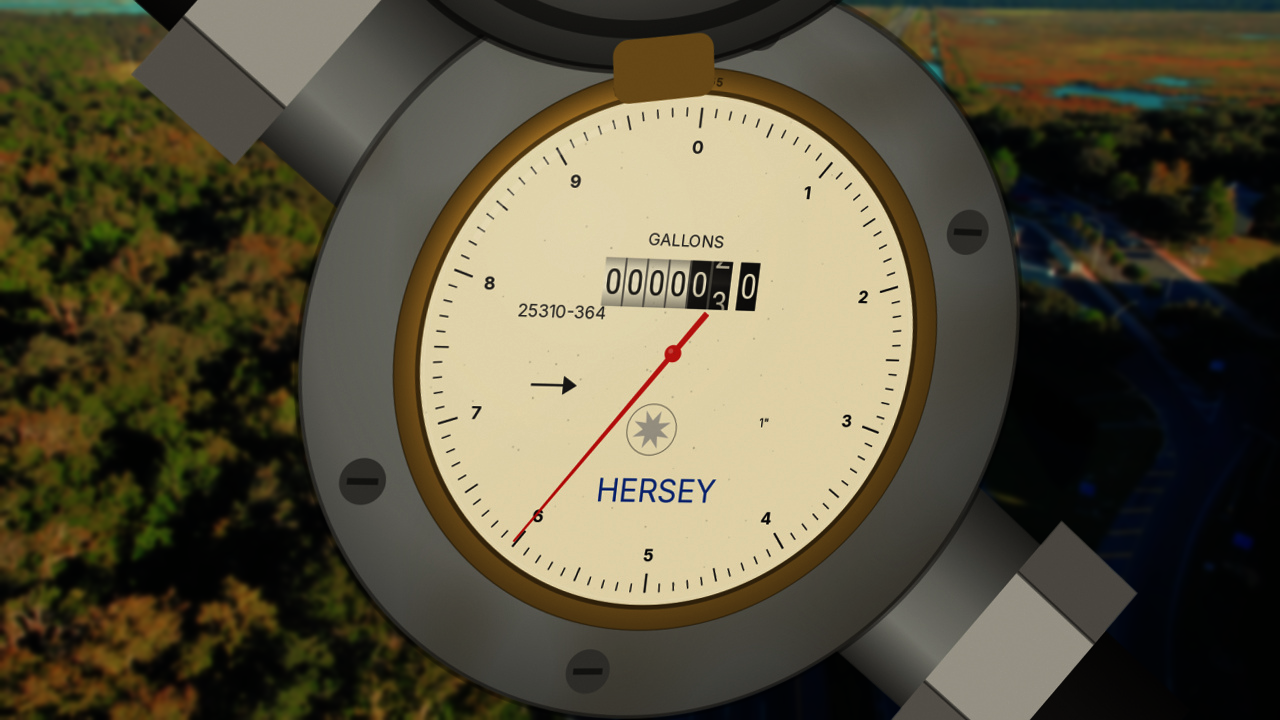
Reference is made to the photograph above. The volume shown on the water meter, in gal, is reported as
26.0 gal
